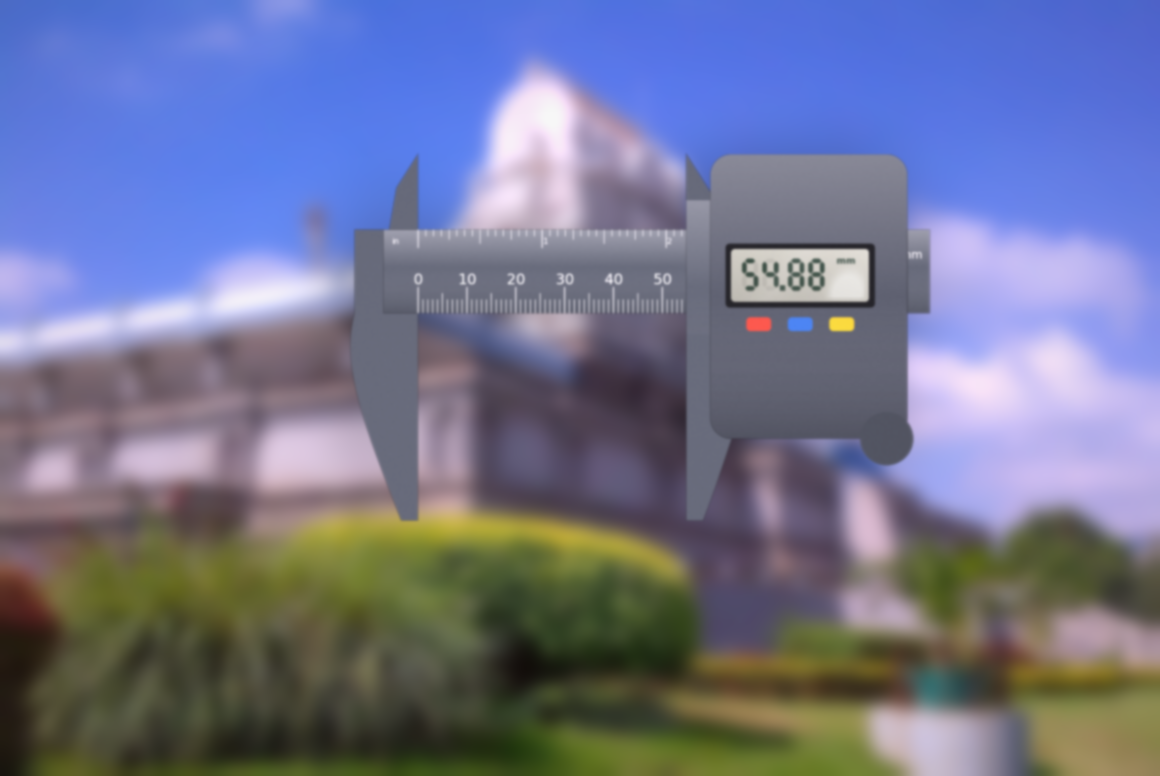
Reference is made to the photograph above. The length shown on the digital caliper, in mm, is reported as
54.88 mm
